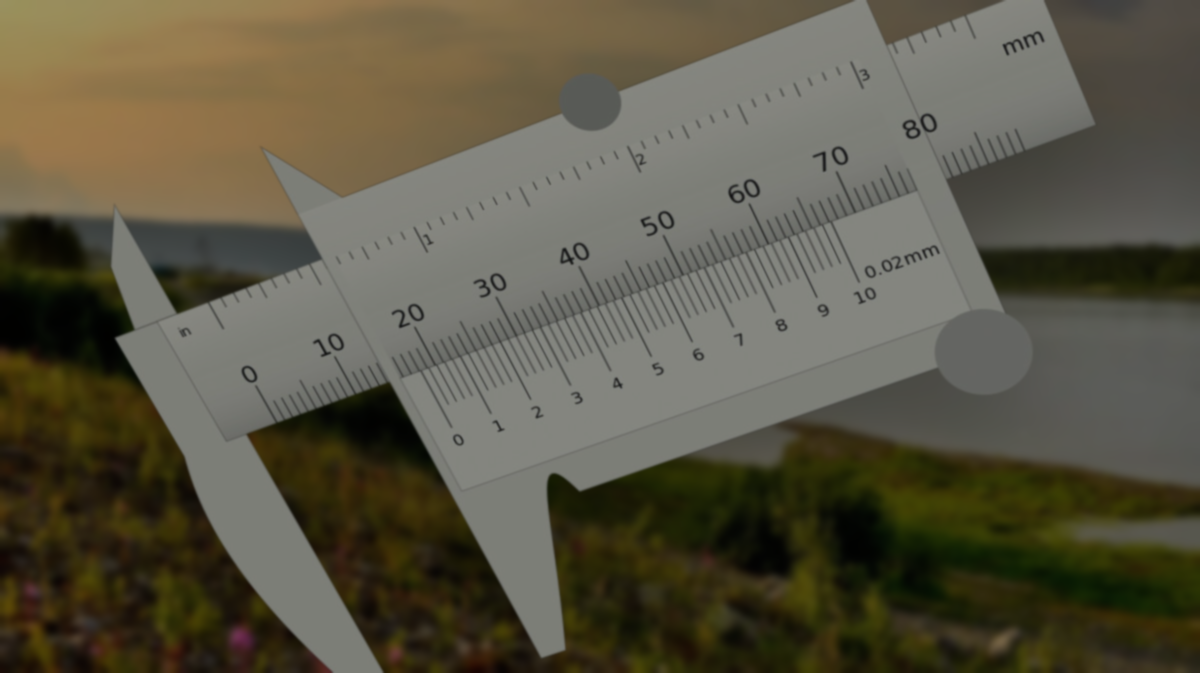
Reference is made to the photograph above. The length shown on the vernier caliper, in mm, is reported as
18.2 mm
